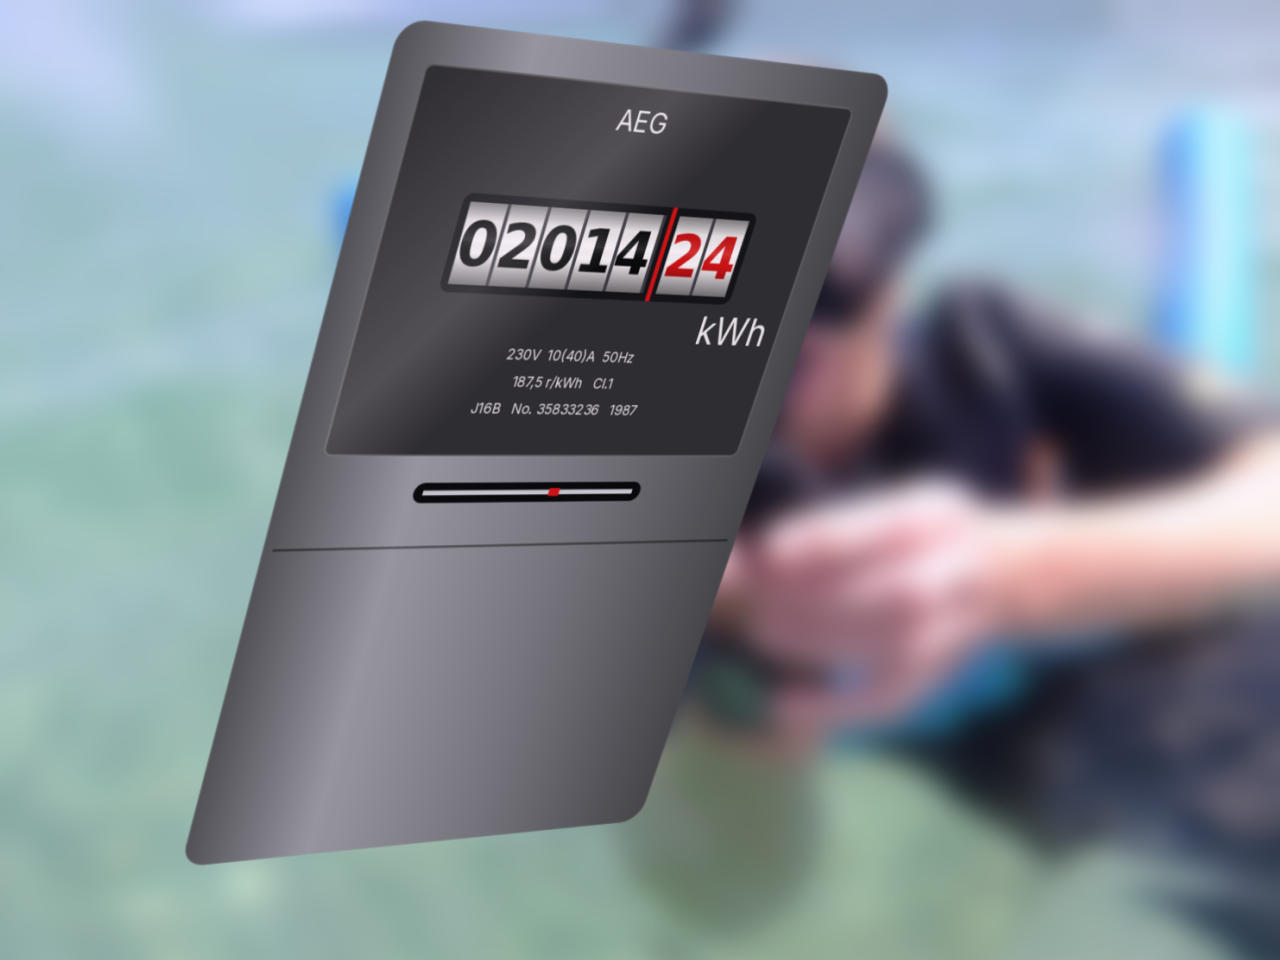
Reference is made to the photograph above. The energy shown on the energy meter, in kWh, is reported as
2014.24 kWh
